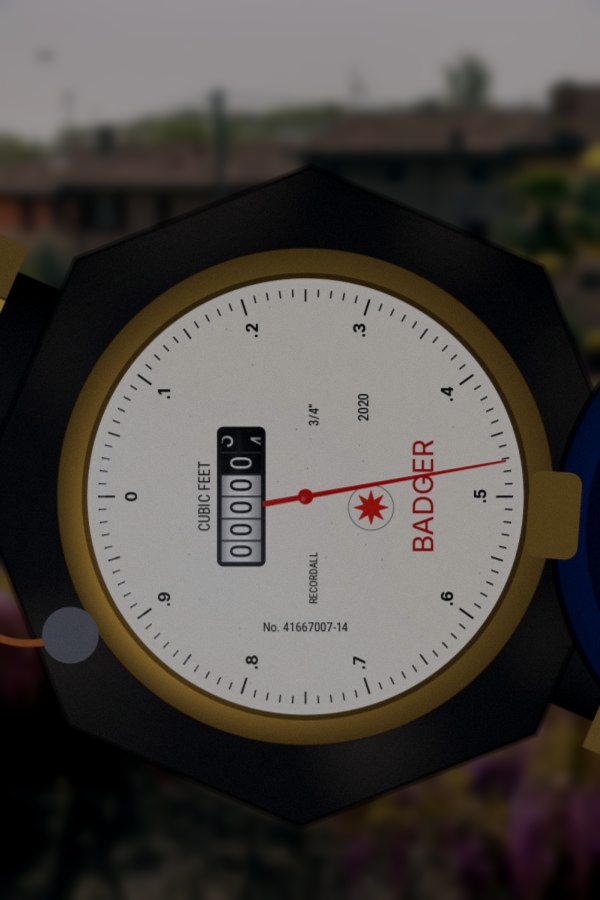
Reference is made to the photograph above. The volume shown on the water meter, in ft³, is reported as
3.47 ft³
